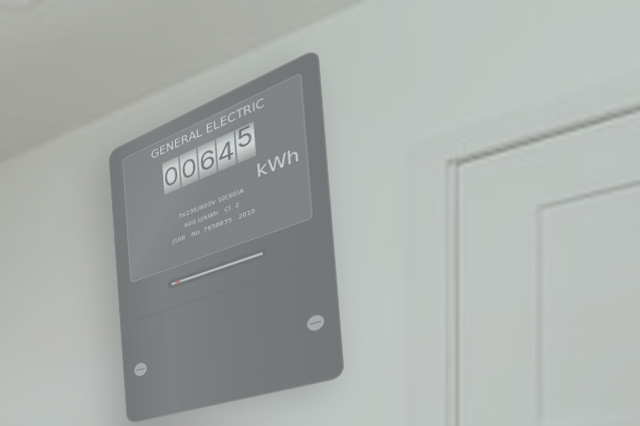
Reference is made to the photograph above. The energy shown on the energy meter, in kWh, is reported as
645 kWh
